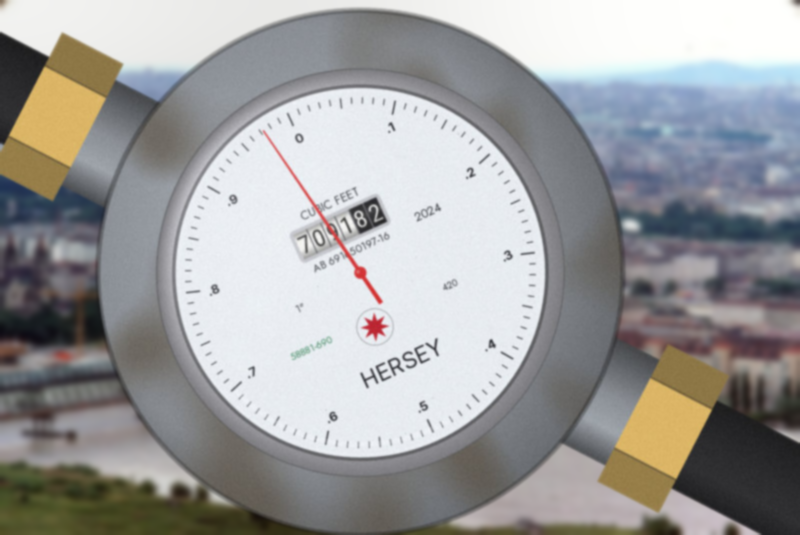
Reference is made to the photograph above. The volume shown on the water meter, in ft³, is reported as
709181.97 ft³
